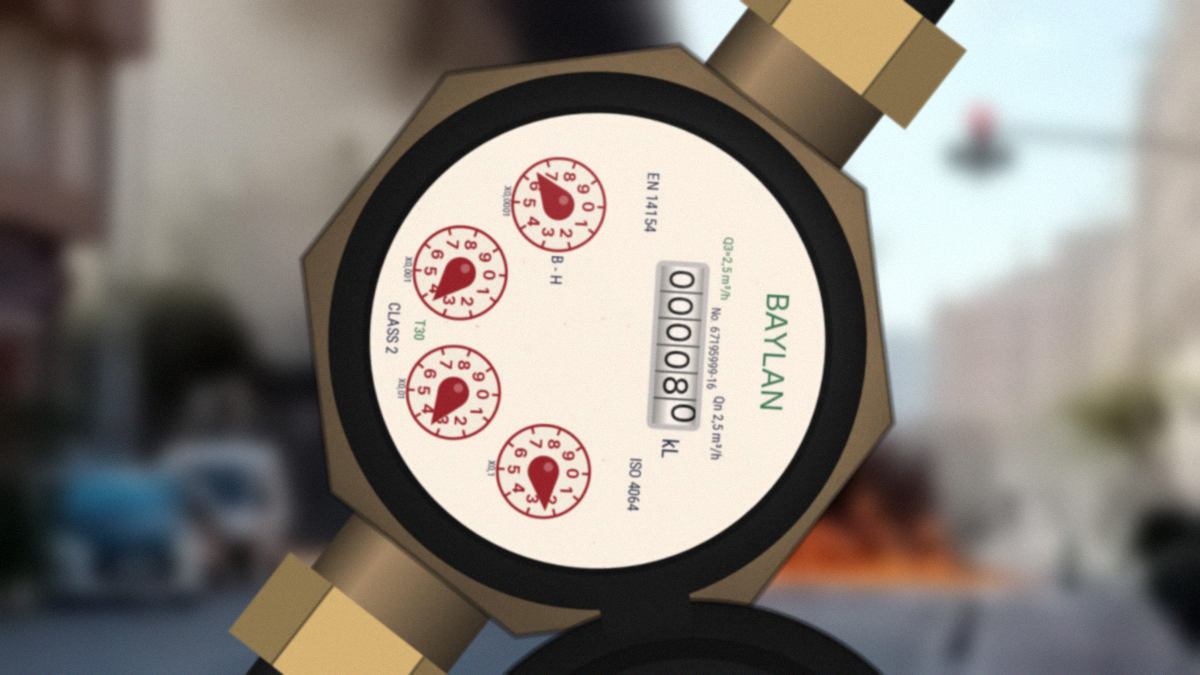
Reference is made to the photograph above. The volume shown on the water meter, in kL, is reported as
80.2336 kL
